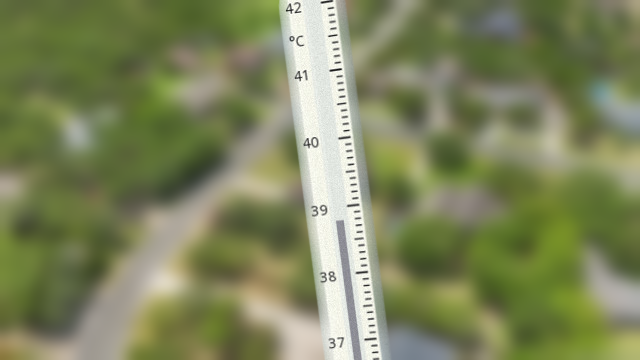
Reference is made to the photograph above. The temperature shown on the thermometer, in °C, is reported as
38.8 °C
